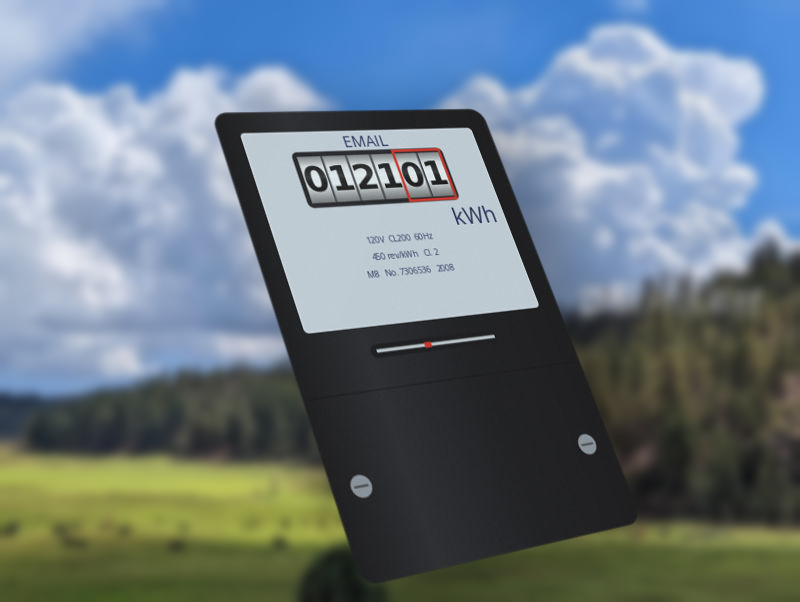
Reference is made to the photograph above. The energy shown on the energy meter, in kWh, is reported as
121.01 kWh
